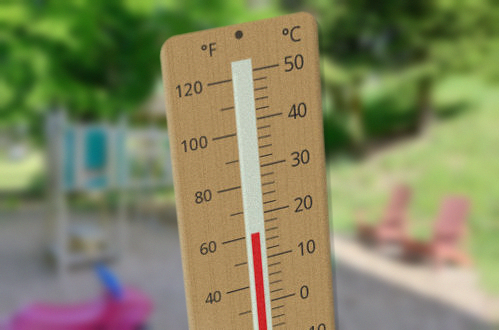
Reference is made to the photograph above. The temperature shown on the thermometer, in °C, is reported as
16 °C
